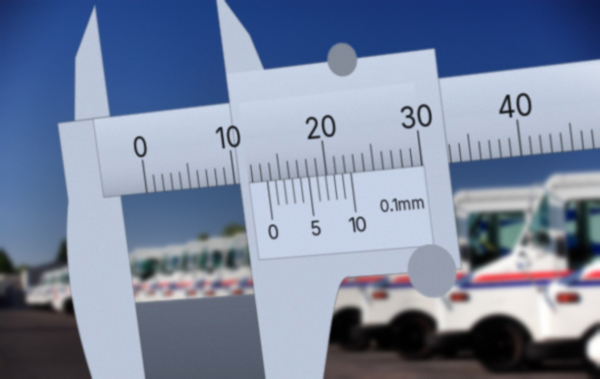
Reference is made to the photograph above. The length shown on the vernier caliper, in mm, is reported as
13.6 mm
